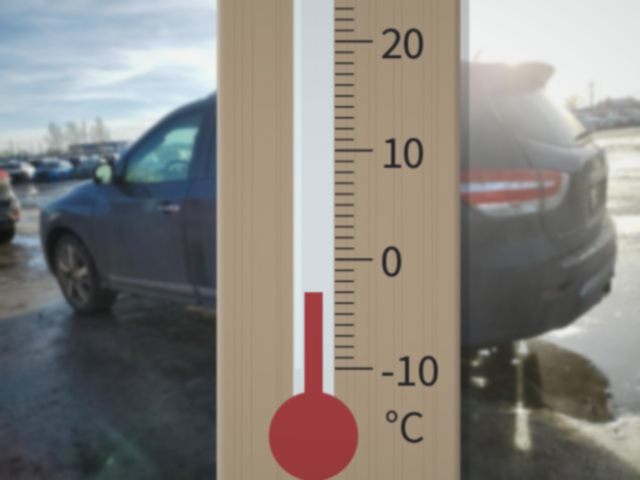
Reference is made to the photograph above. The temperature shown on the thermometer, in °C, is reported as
-3 °C
